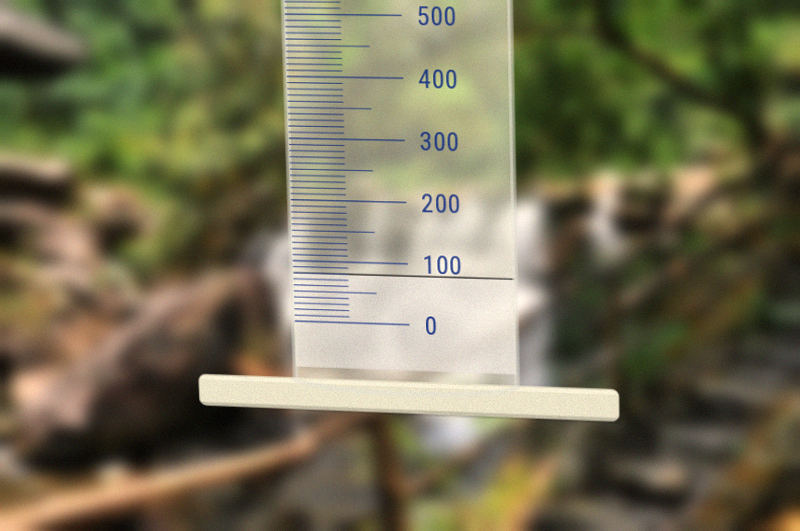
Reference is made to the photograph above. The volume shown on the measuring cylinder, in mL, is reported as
80 mL
